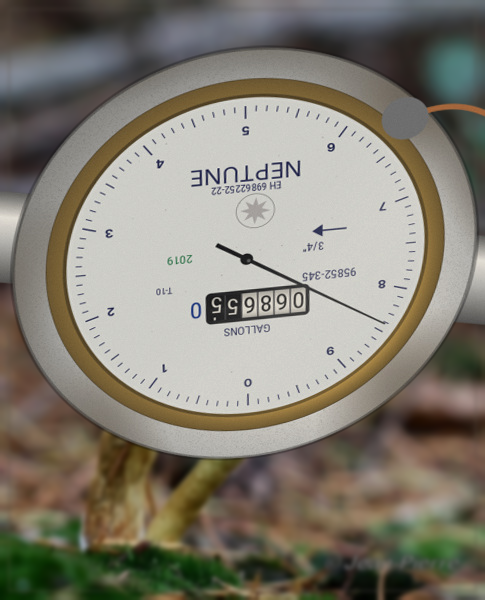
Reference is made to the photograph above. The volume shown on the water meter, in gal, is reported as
686548.4 gal
